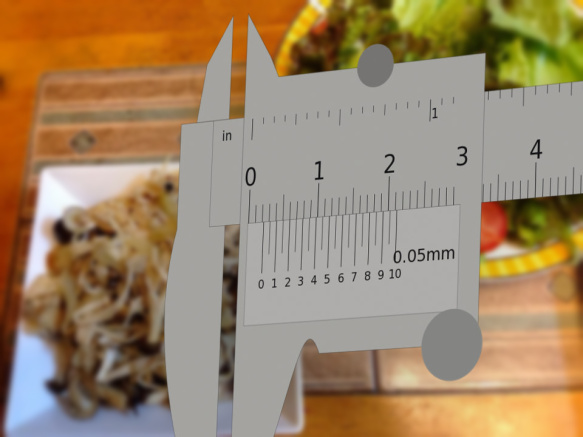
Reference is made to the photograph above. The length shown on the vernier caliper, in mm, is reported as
2.2 mm
